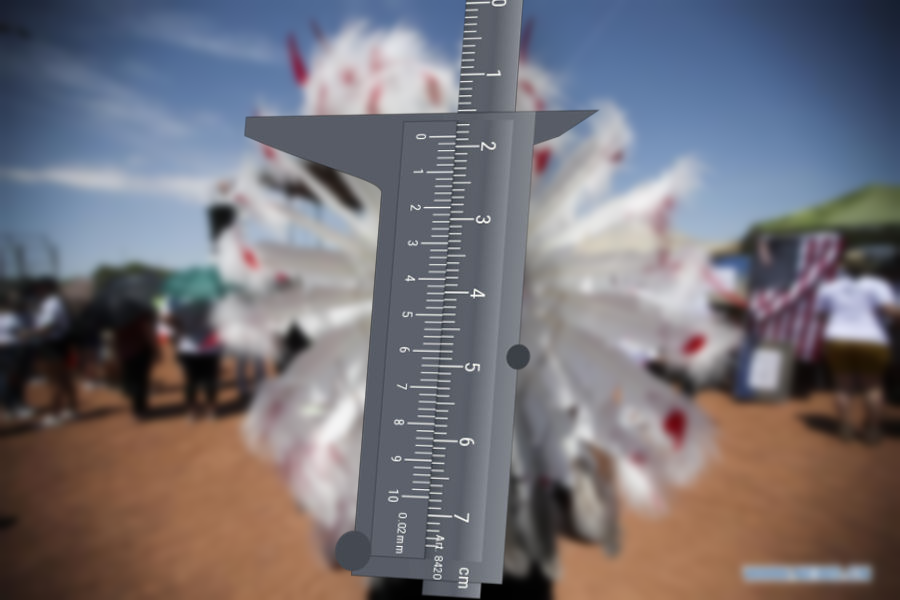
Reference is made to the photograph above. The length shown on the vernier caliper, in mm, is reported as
18.6 mm
